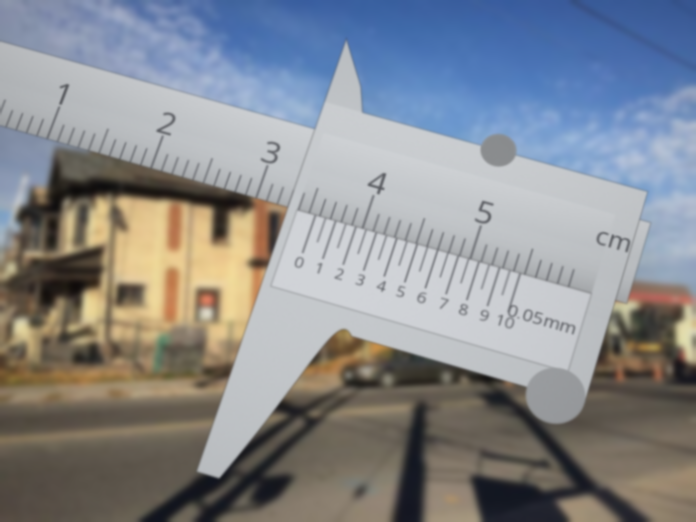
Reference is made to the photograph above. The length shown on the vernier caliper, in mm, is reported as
35.6 mm
